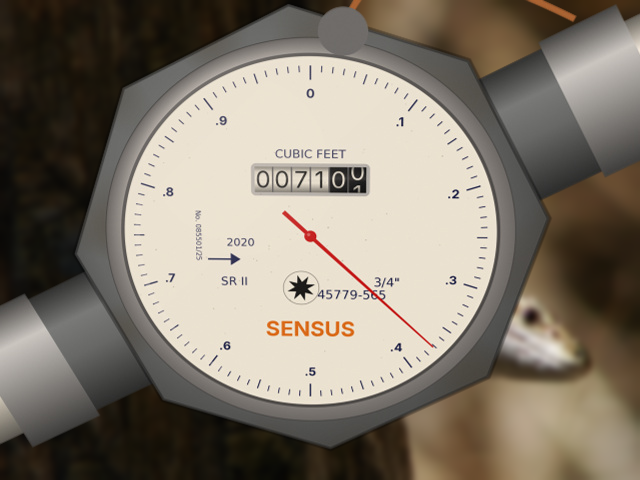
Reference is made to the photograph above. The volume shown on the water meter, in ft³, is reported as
7100.37 ft³
